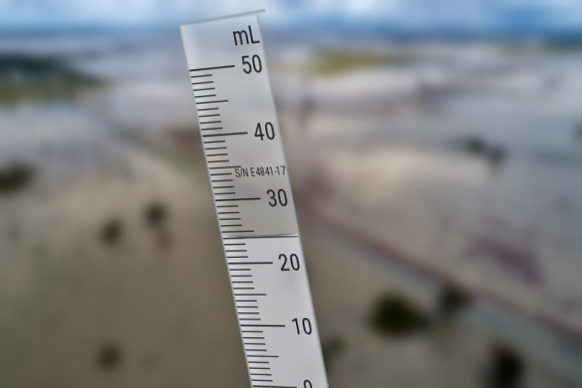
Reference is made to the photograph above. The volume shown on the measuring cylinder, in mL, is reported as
24 mL
